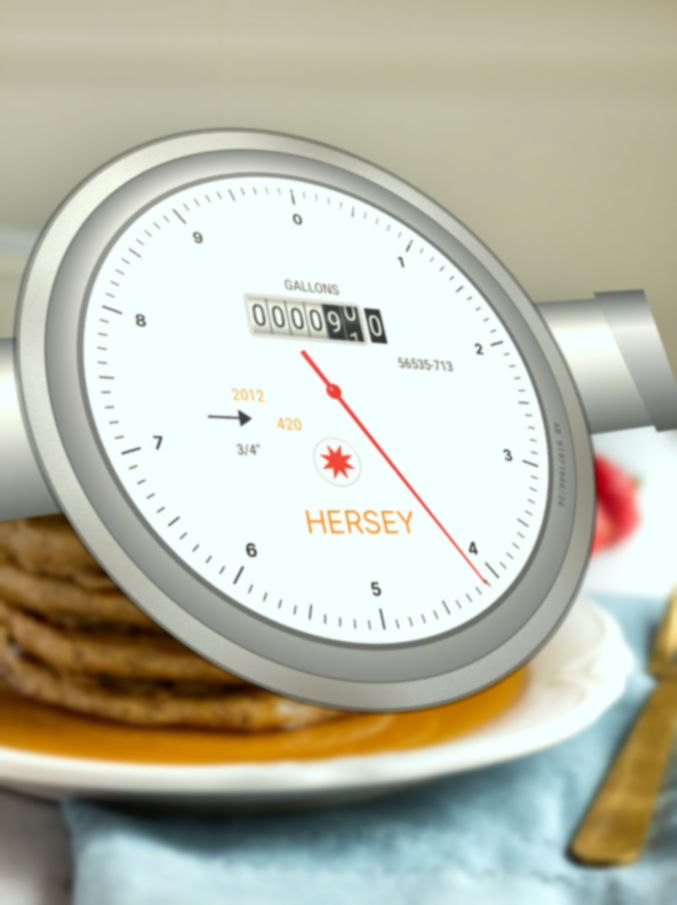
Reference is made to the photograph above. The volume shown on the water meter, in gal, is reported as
904.1 gal
